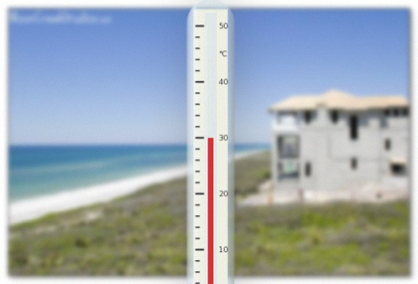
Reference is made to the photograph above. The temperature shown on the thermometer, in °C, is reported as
30 °C
